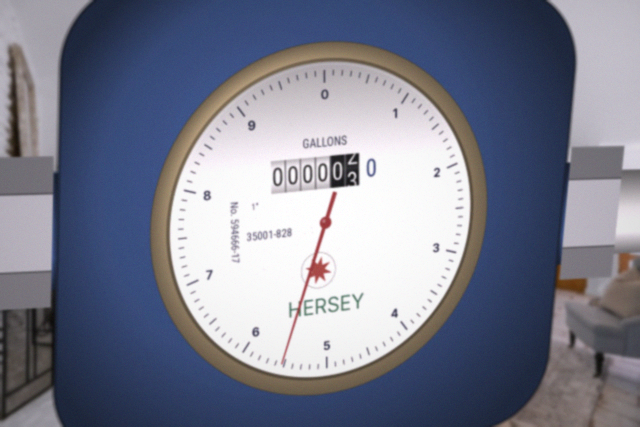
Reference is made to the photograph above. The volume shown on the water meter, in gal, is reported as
25.5 gal
